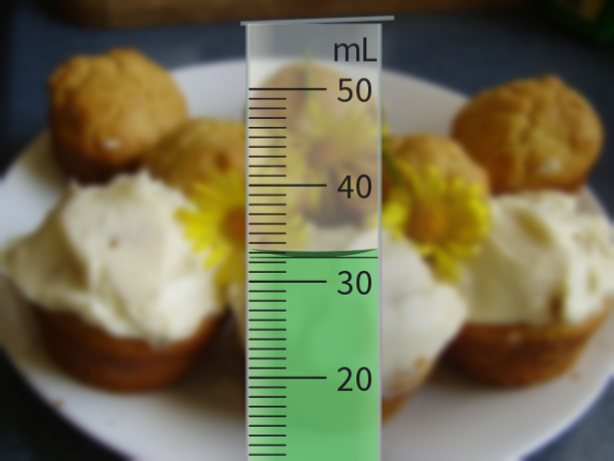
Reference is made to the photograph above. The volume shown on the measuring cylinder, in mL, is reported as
32.5 mL
